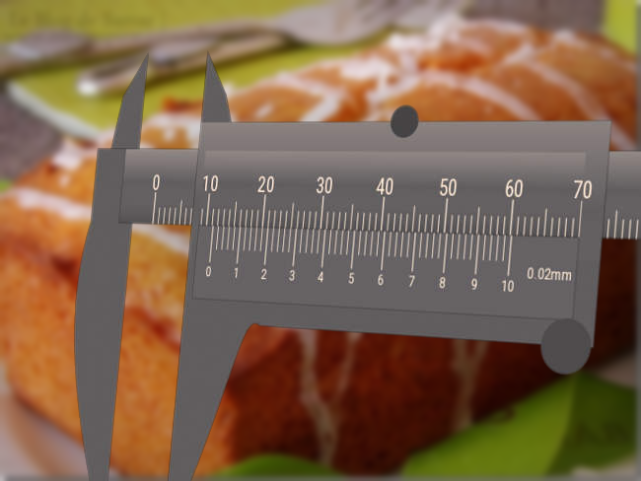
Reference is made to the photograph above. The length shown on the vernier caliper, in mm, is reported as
11.2 mm
